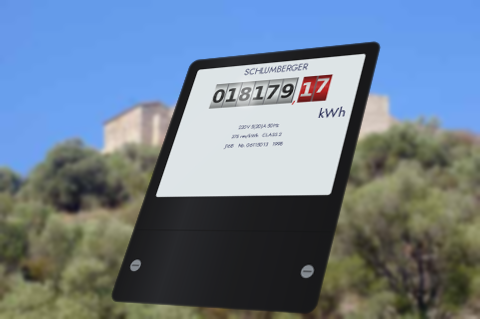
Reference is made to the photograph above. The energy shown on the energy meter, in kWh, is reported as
18179.17 kWh
